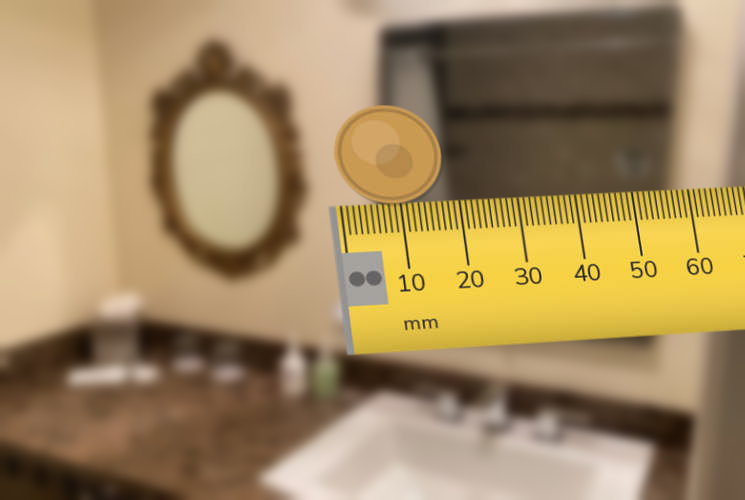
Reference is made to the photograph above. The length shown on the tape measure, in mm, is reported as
18 mm
